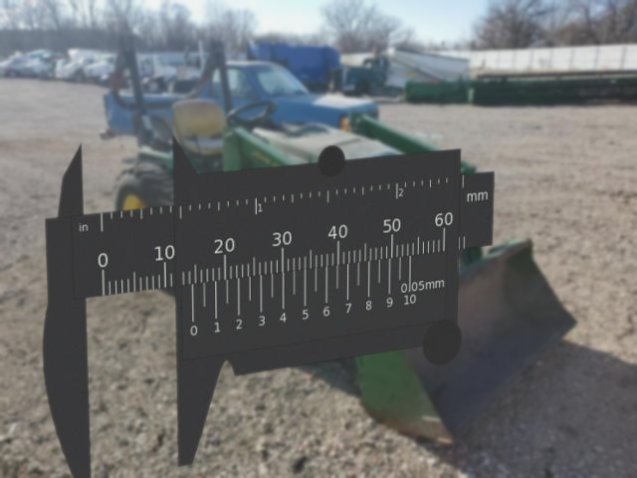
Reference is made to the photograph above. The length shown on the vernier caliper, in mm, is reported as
14.5 mm
